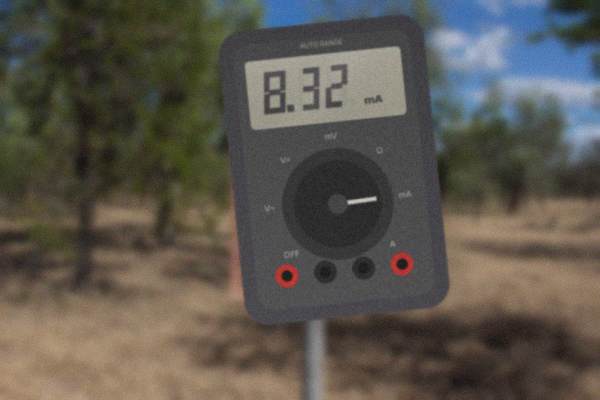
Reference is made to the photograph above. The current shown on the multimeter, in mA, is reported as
8.32 mA
